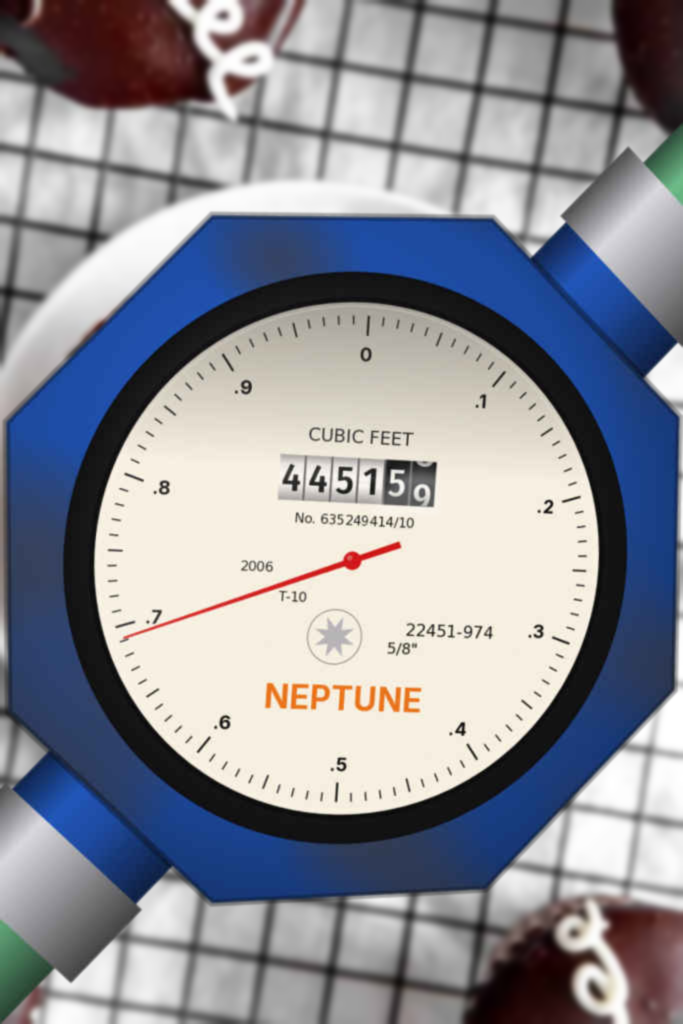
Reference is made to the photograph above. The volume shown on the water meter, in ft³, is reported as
445158.69 ft³
